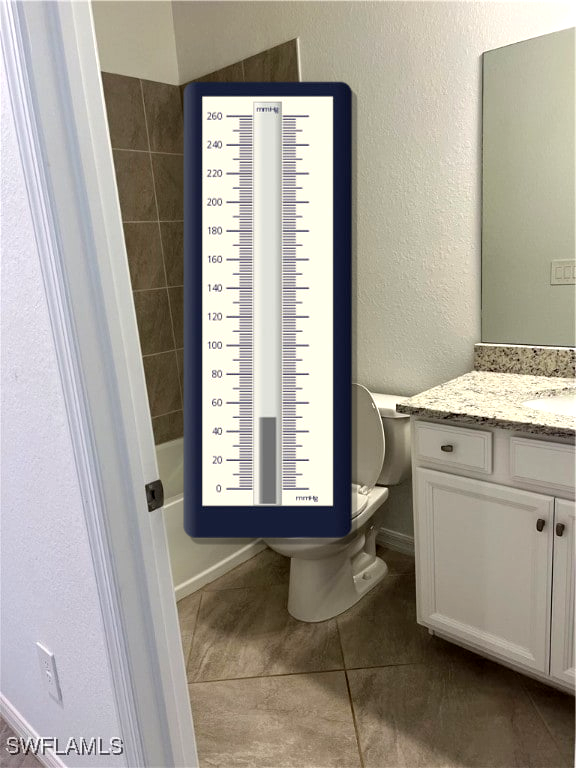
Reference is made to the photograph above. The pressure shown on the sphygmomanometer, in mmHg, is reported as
50 mmHg
